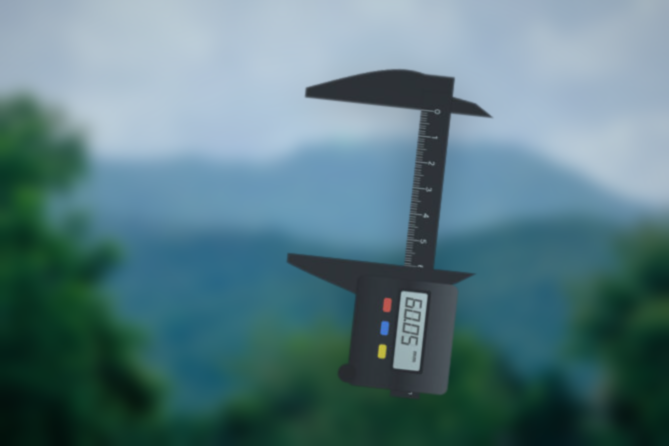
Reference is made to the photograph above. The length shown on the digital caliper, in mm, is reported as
60.05 mm
